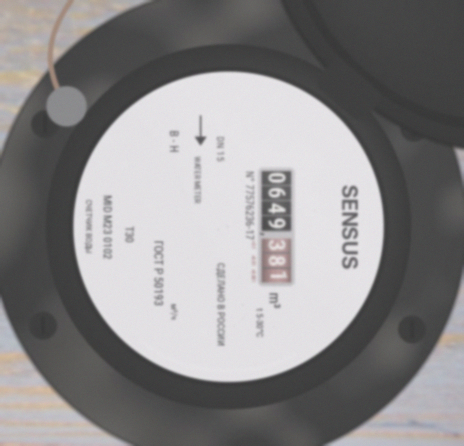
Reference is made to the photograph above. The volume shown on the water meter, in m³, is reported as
649.381 m³
